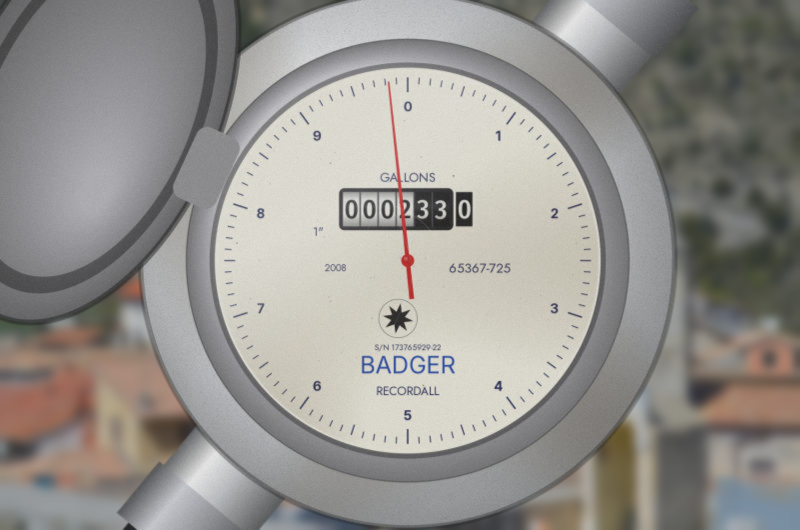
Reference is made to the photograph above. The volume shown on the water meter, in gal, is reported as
2329.8 gal
